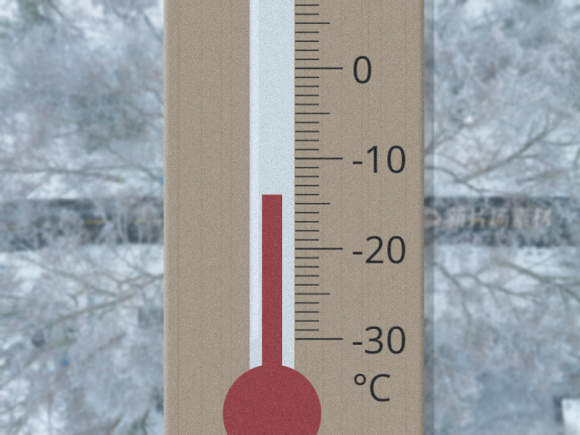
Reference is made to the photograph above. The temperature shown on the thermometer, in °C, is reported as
-14 °C
